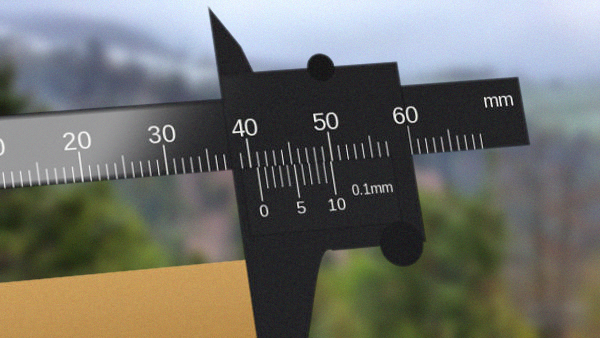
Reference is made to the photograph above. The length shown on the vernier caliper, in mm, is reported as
40.8 mm
